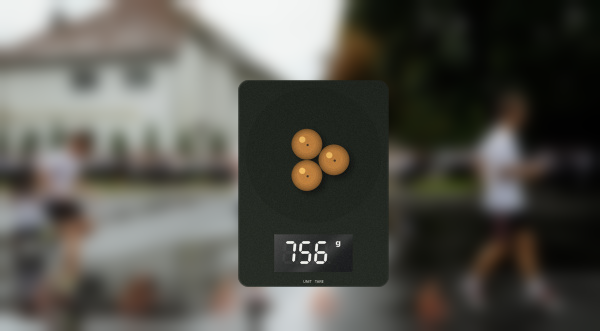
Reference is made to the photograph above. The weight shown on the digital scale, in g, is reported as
756 g
